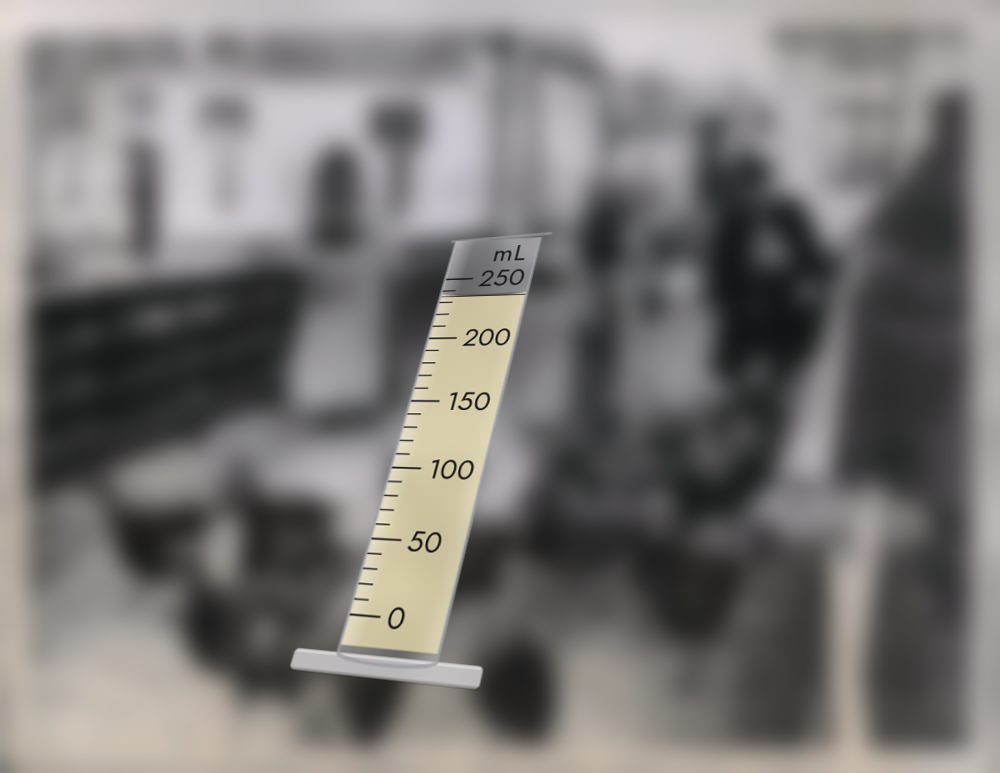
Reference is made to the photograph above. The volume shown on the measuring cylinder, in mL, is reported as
235 mL
